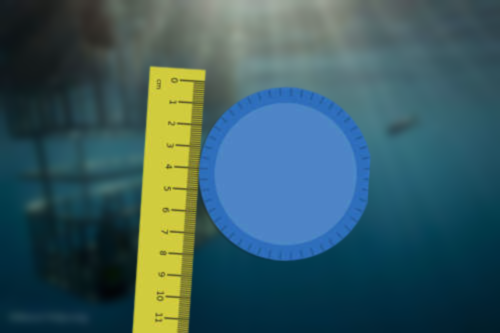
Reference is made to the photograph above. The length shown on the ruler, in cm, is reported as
8 cm
